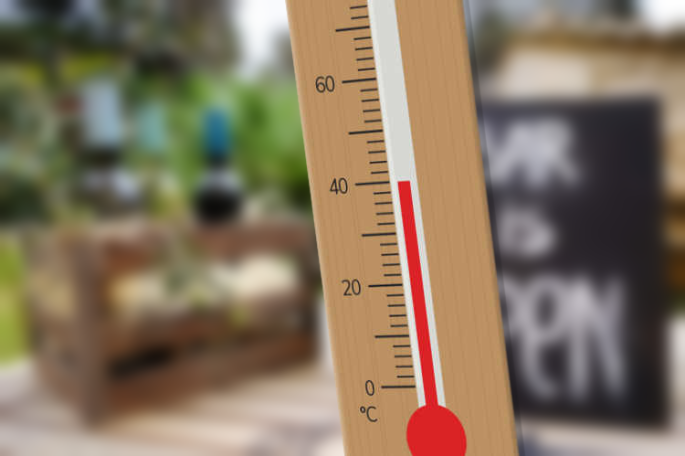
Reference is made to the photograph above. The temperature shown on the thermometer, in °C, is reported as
40 °C
